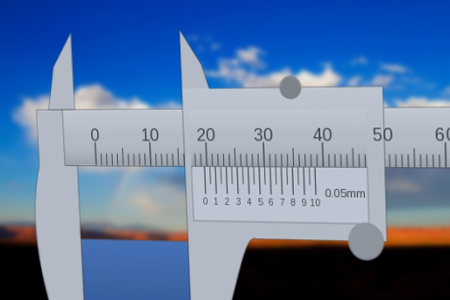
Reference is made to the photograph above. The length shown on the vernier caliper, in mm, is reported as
19.6 mm
